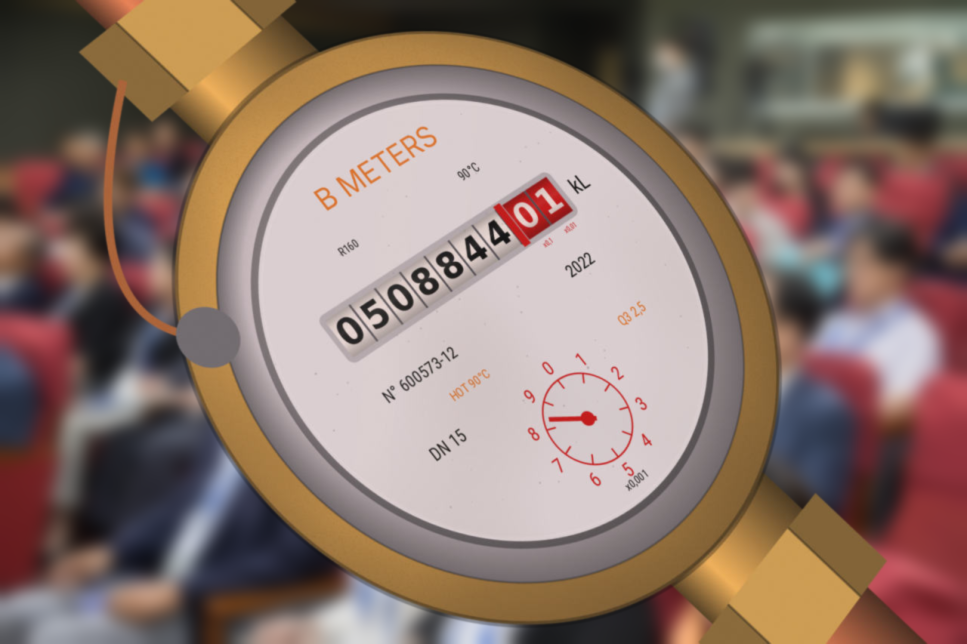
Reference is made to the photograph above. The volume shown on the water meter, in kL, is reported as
508844.018 kL
